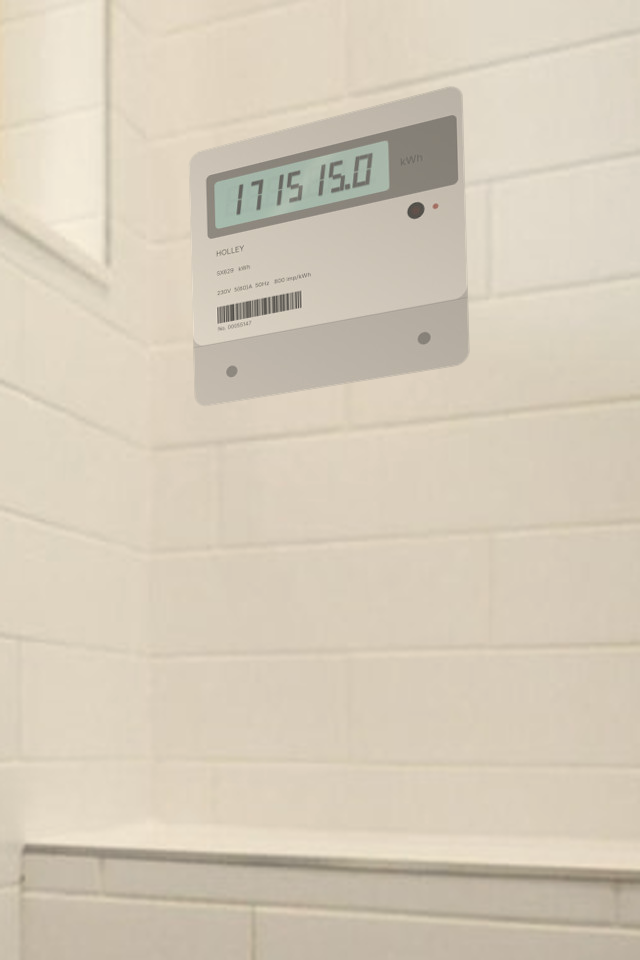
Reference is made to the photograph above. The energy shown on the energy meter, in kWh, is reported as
171515.0 kWh
